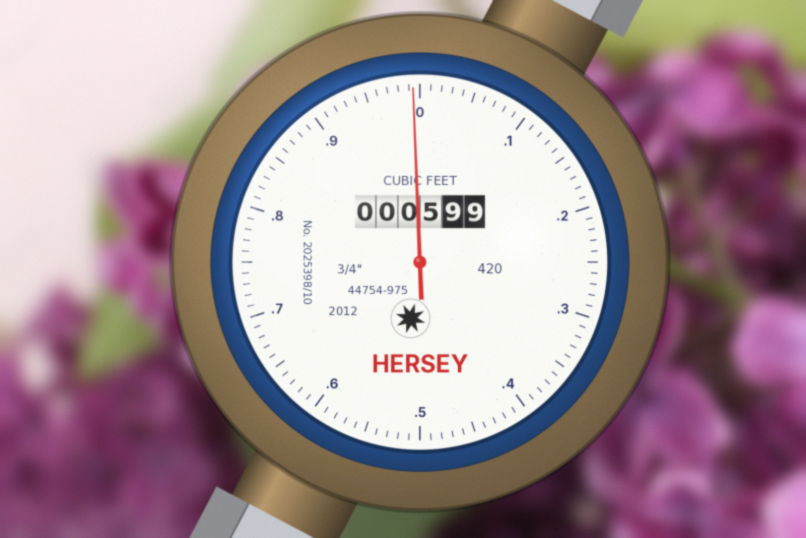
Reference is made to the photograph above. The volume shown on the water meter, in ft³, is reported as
598.99 ft³
